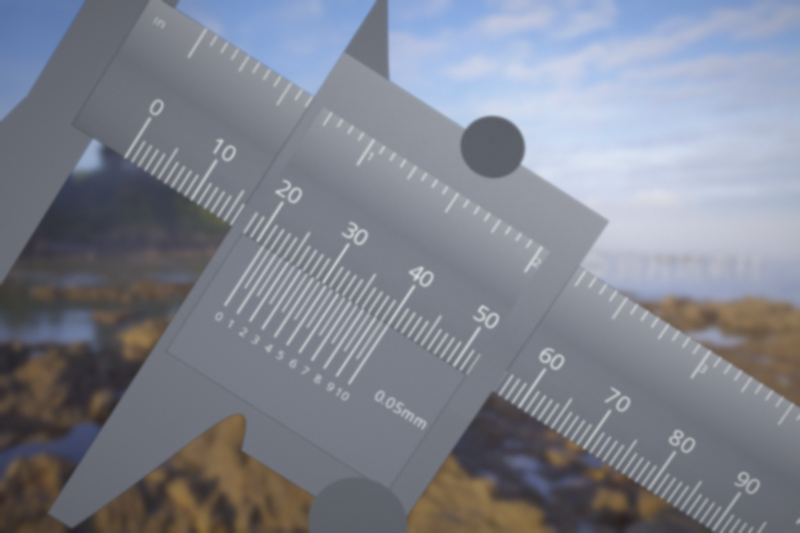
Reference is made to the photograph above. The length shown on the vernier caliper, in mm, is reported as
21.0 mm
